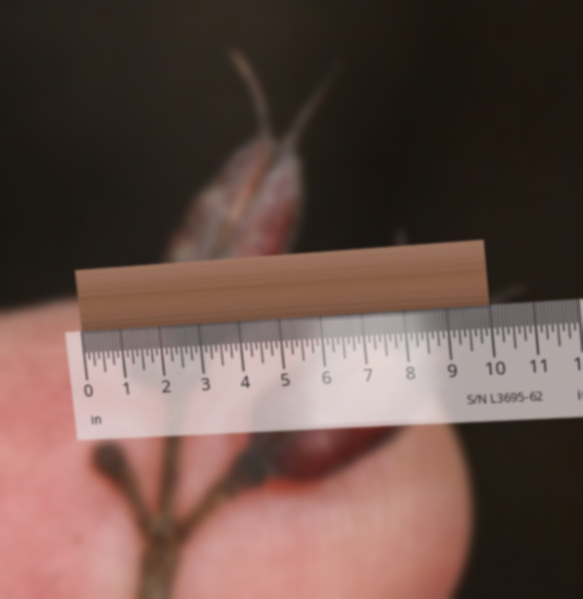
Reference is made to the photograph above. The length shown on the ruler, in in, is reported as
10 in
